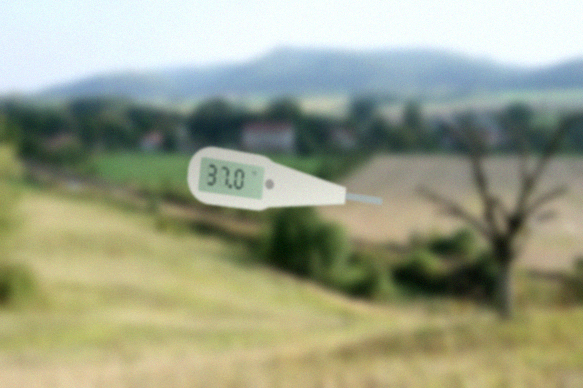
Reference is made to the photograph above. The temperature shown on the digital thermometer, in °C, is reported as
37.0 °C
